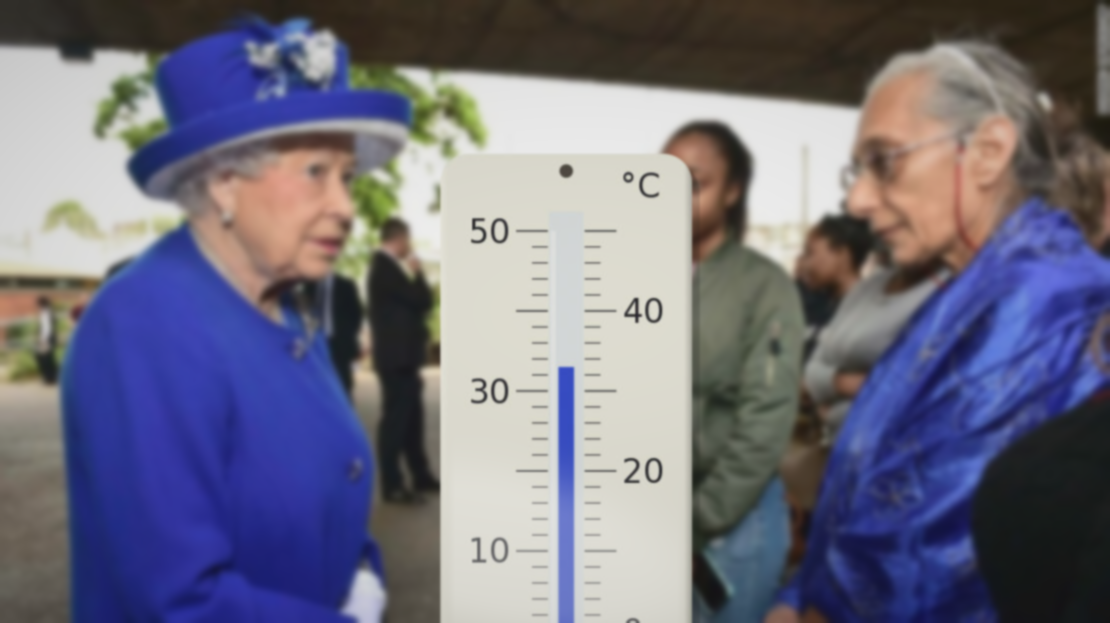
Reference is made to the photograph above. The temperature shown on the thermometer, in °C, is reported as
33 °C
